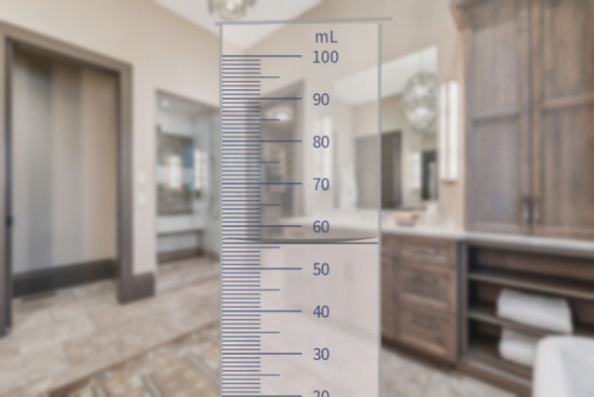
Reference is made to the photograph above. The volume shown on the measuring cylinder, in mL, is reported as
56 mL
